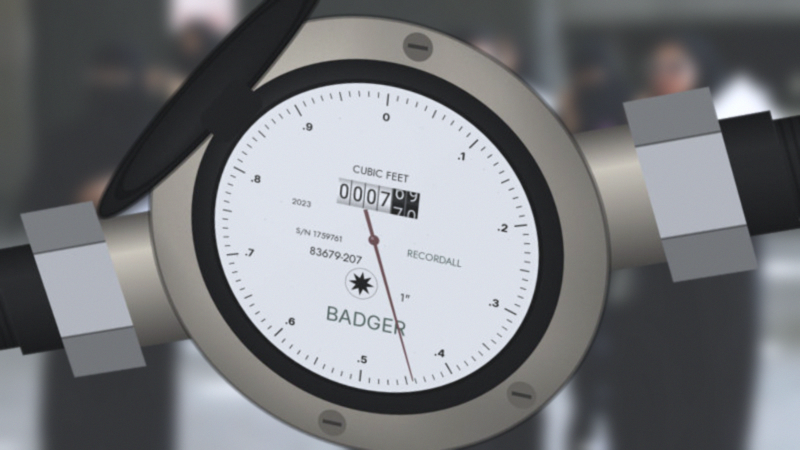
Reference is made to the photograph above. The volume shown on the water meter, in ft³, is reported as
769.44 ft³
